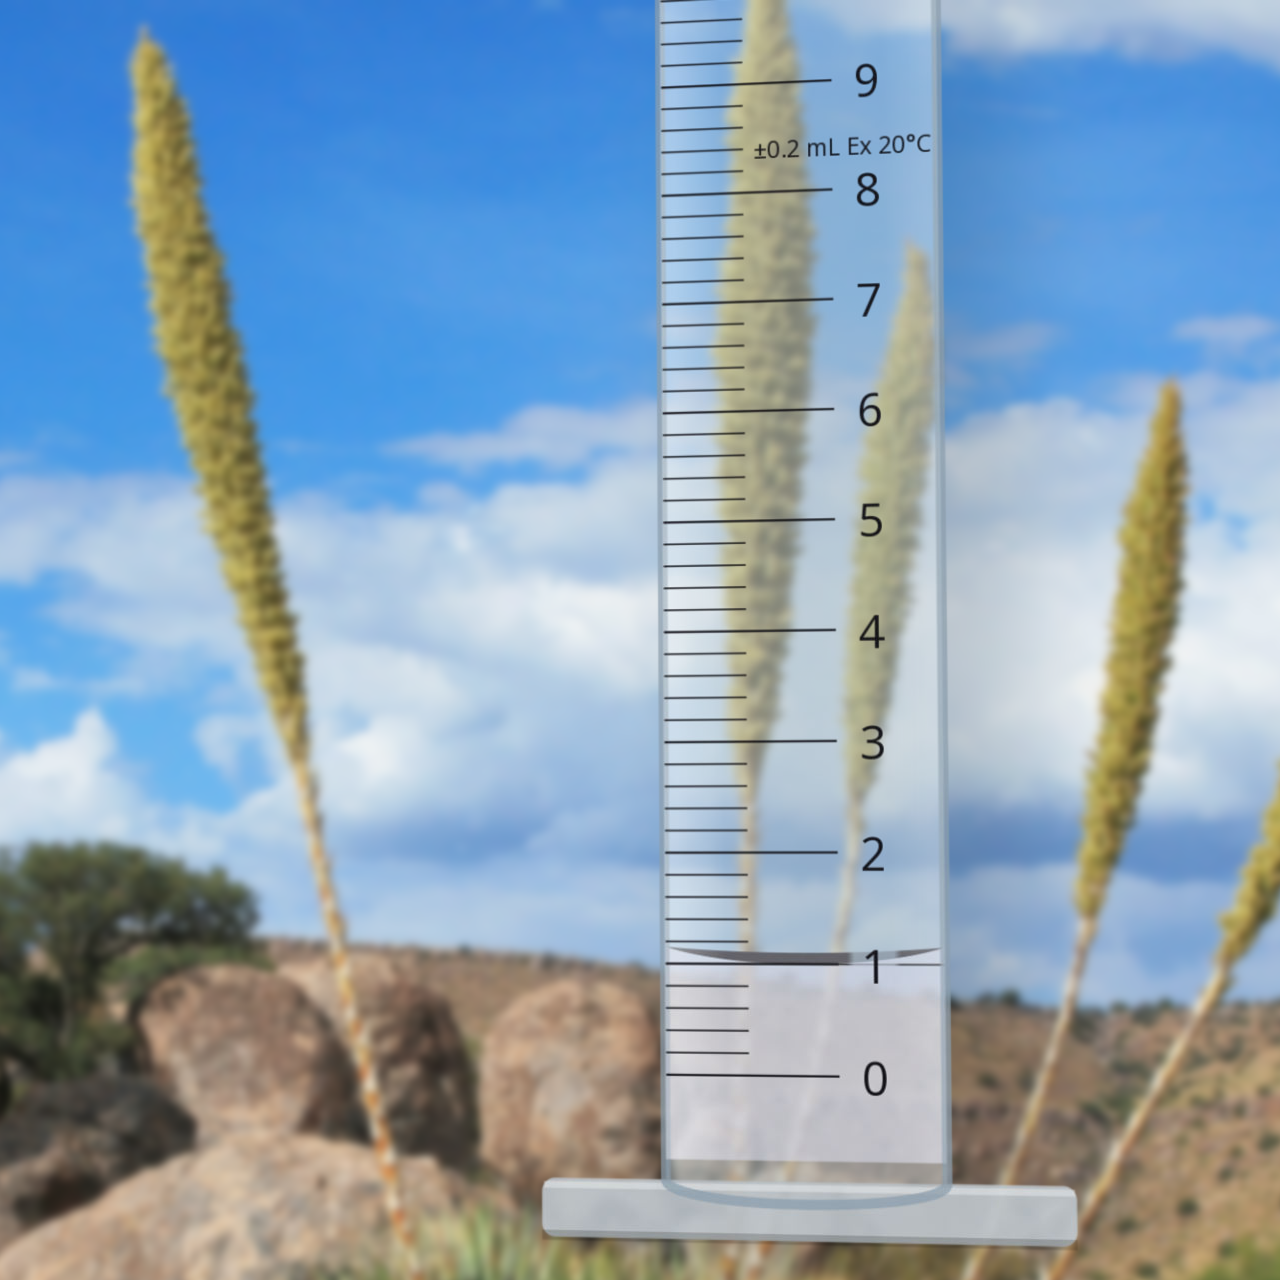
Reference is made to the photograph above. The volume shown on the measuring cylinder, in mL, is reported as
1 mL
